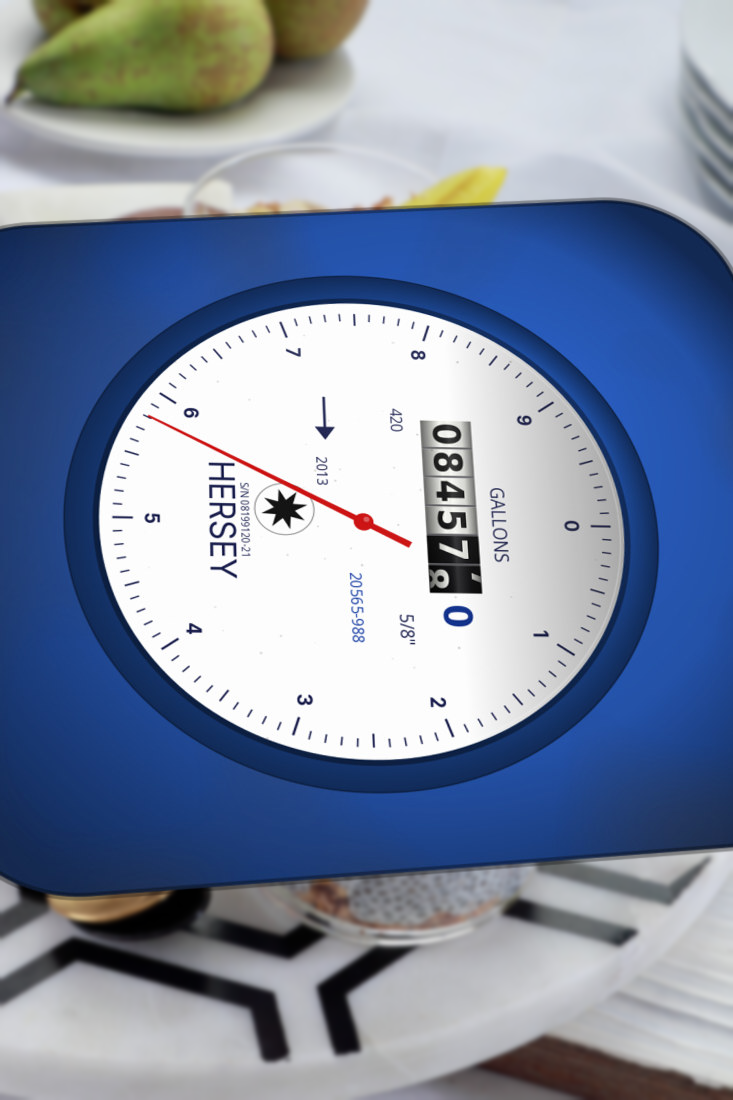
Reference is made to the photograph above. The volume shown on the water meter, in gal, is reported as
845775.8 gal
